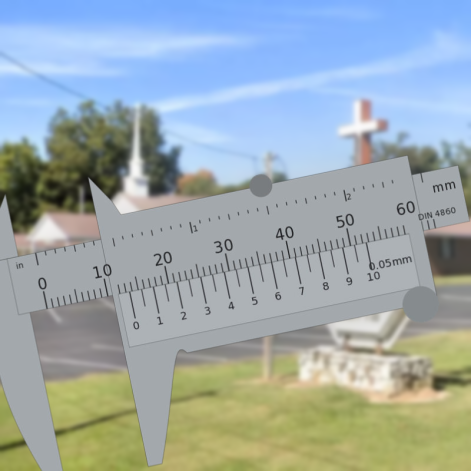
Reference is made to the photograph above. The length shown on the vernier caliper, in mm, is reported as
13.6 mm
